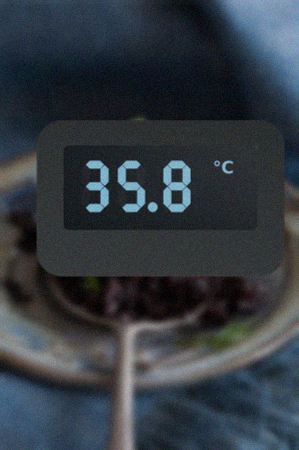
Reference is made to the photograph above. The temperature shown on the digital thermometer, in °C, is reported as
35.8 °C
